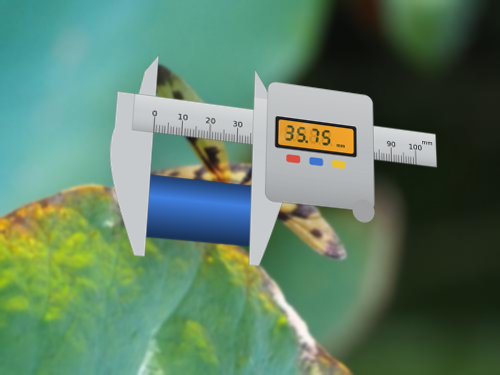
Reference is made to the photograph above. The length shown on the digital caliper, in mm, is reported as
35.75 mm
